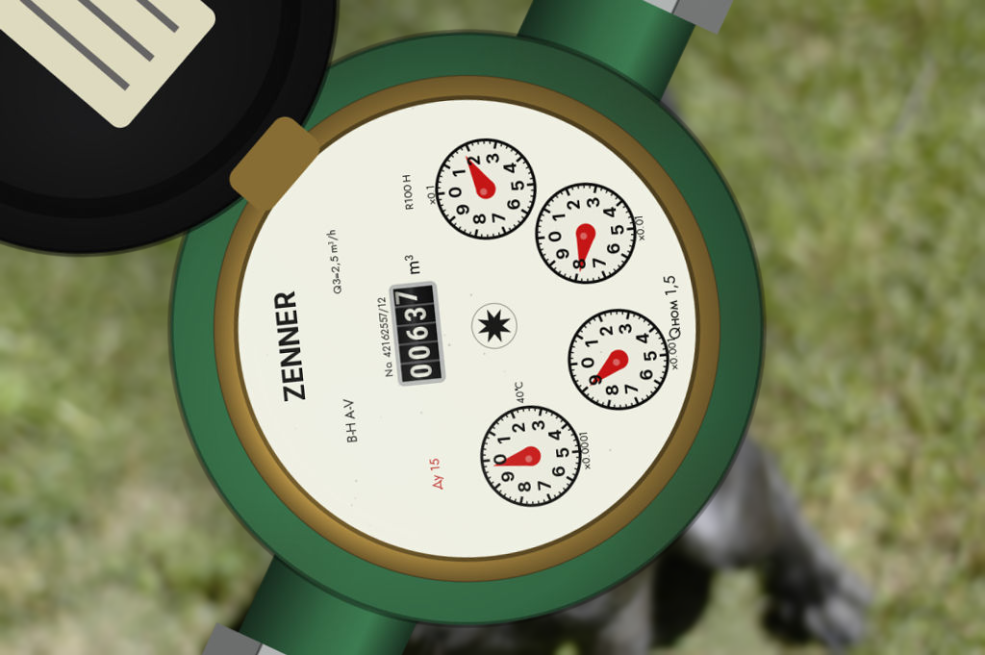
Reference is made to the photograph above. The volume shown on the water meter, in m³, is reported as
637.1789 m³
